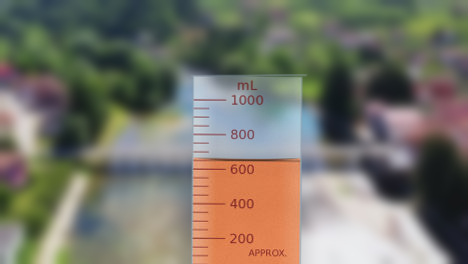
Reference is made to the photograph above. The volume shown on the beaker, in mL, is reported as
650 mL
